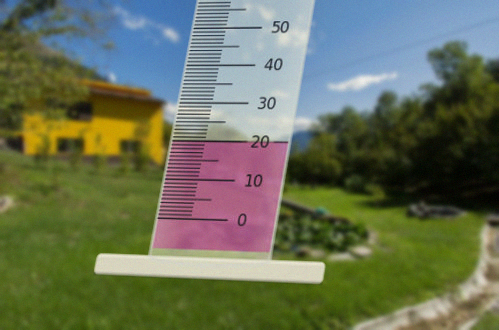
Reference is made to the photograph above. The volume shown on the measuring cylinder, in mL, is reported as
20 mL
